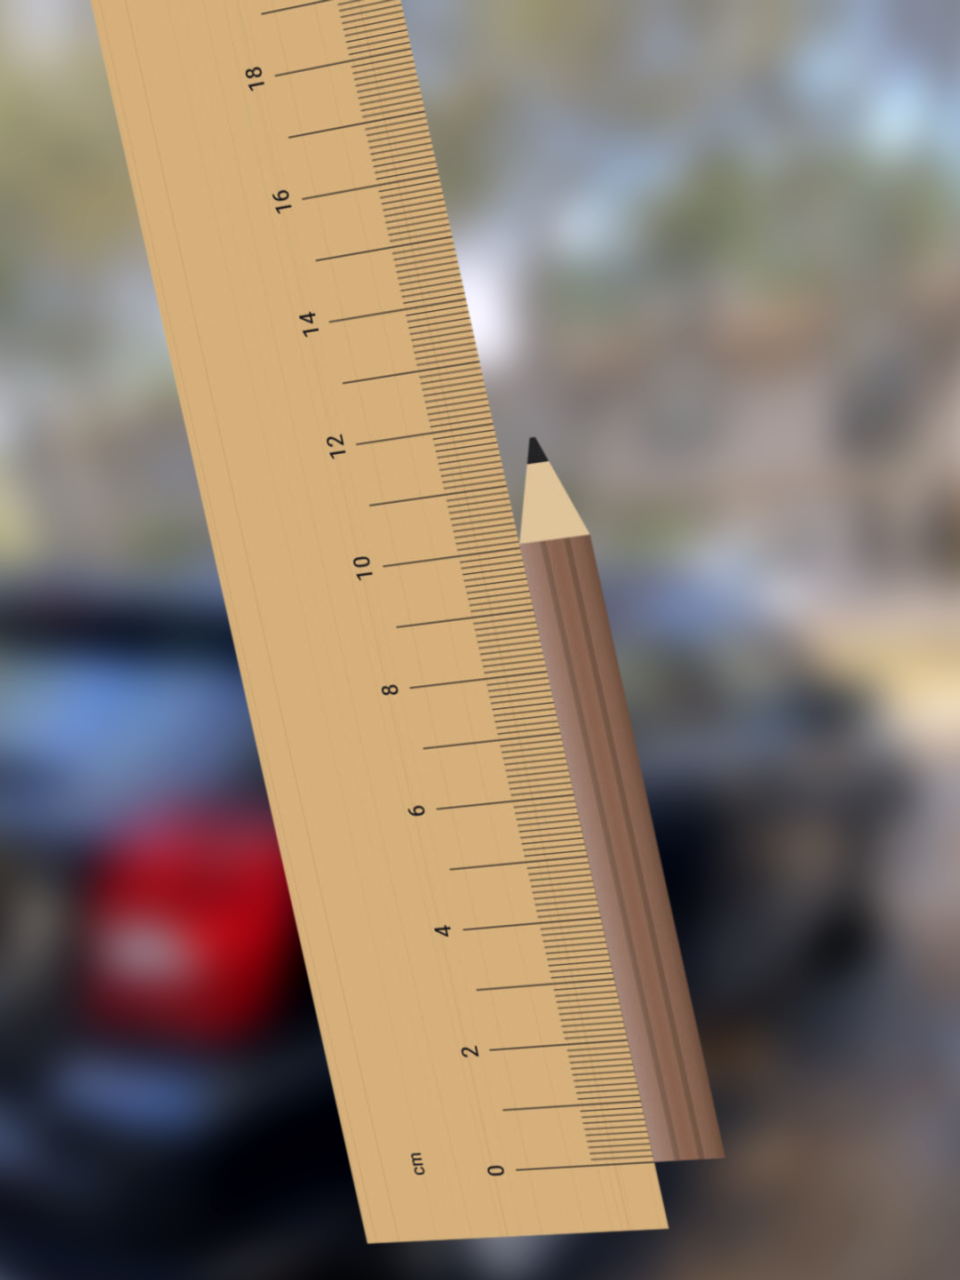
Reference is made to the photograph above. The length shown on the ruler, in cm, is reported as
11.7 cm
